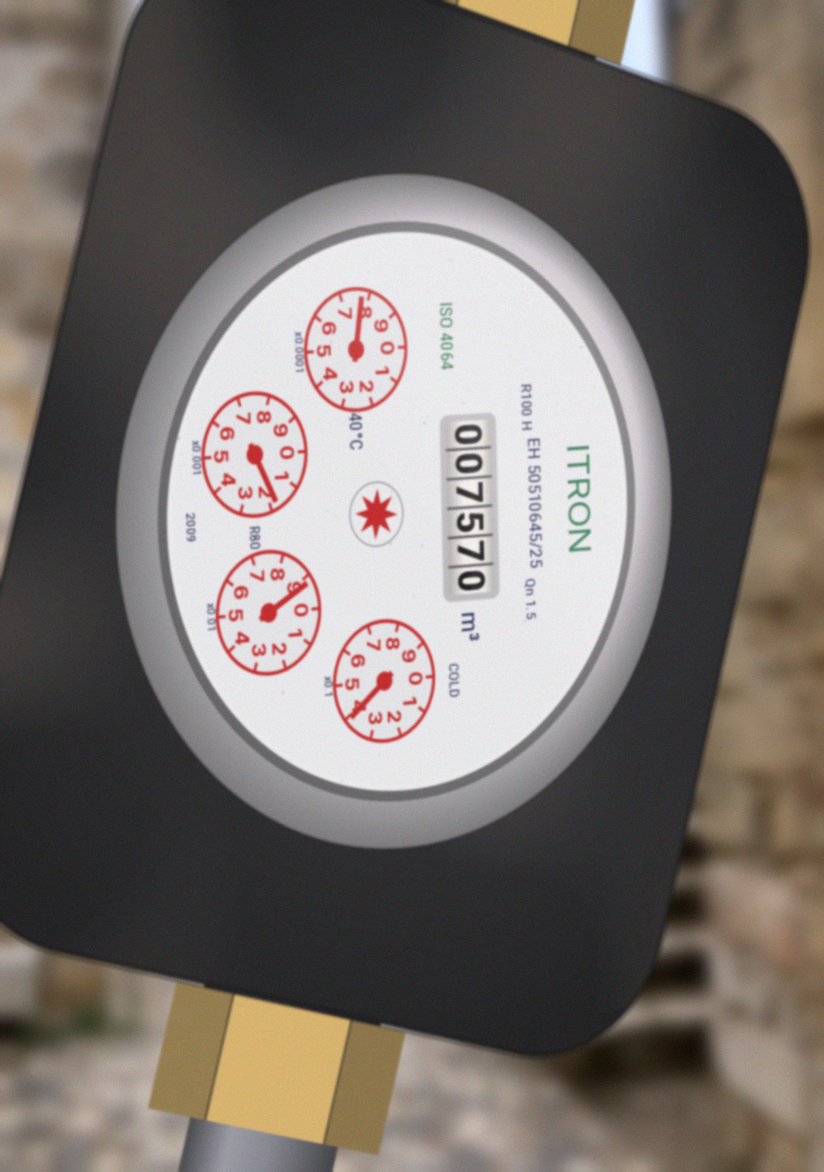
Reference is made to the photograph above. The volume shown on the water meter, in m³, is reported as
7570.3917 m³
